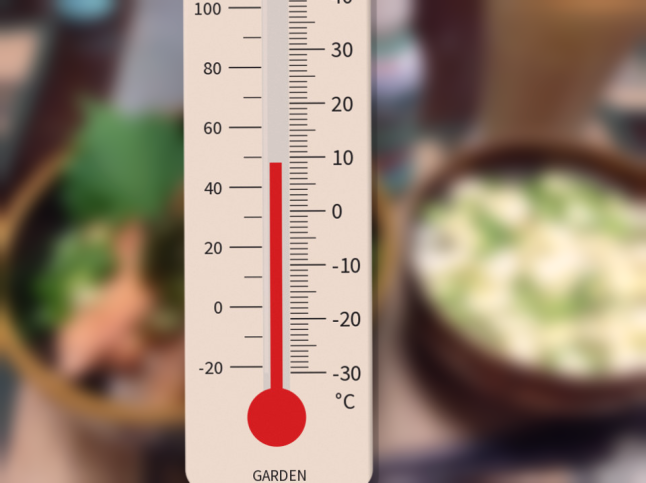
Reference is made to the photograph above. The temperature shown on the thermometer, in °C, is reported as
9 °C
